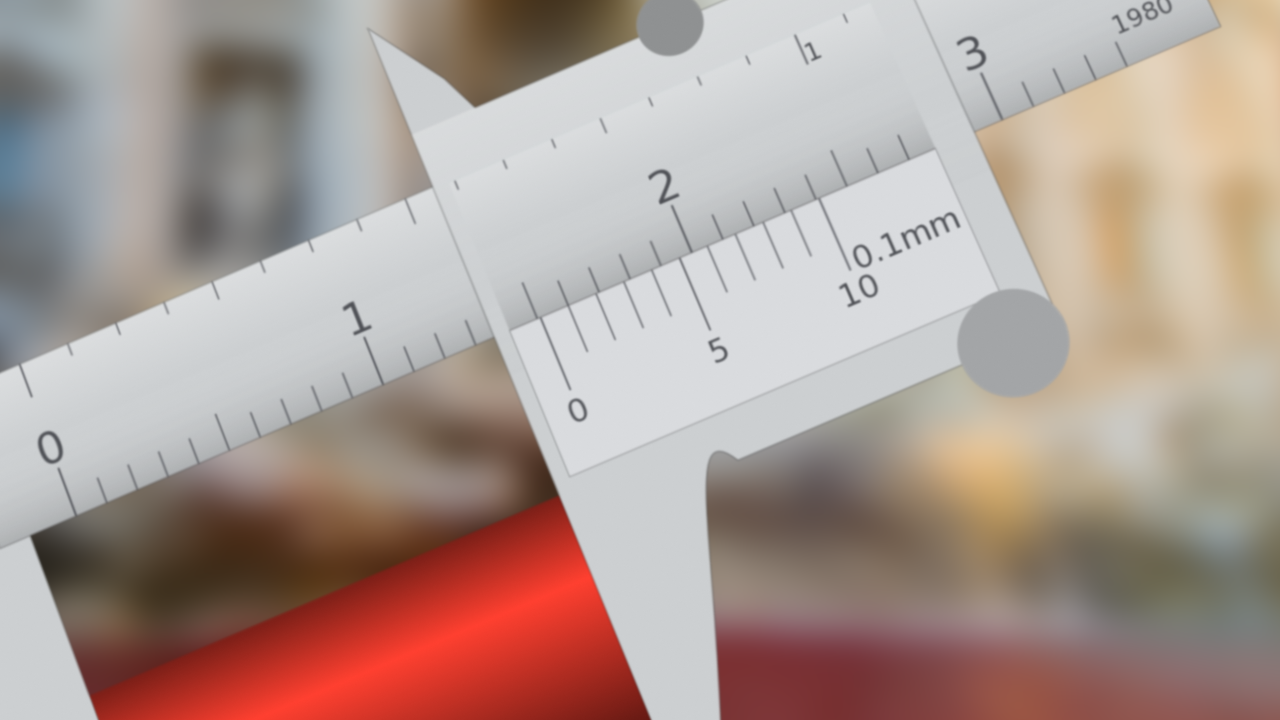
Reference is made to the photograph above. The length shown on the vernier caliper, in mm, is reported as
15.1 mm
